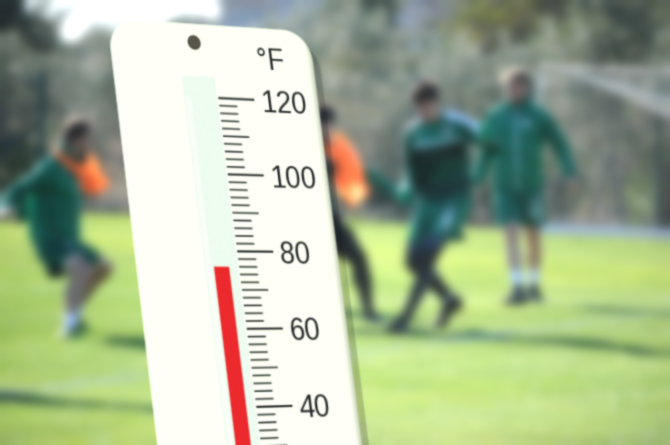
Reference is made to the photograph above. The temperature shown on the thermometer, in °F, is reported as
76 °F
